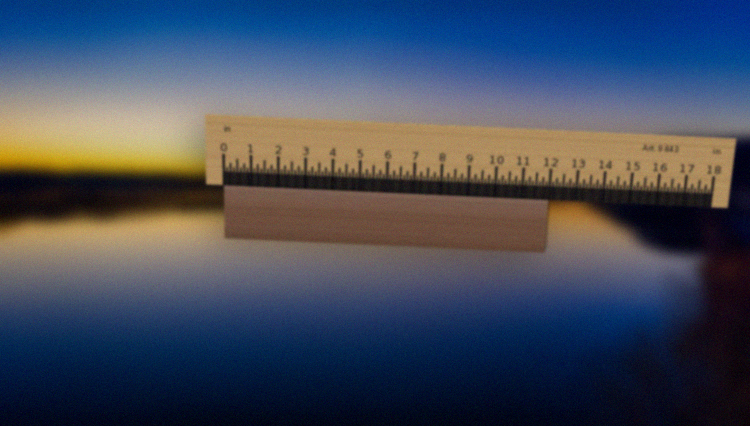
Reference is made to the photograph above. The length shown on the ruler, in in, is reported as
12 in
